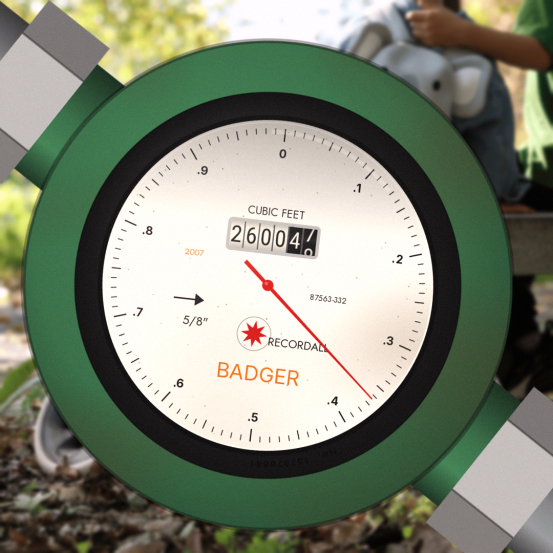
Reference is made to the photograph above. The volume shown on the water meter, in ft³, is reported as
260047.36 ft³
